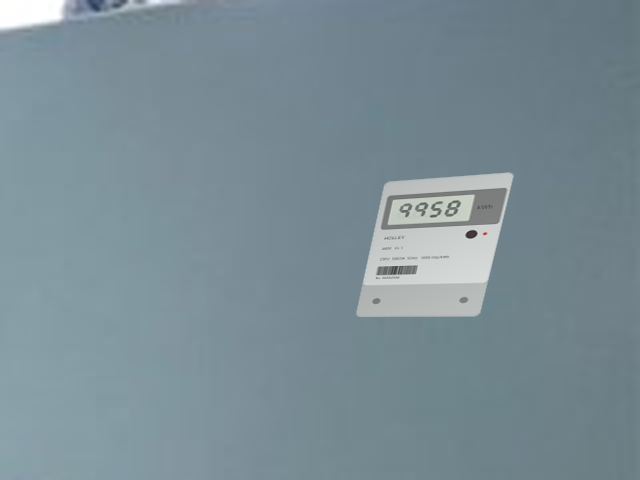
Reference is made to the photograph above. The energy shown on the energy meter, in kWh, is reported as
9958 kWh
